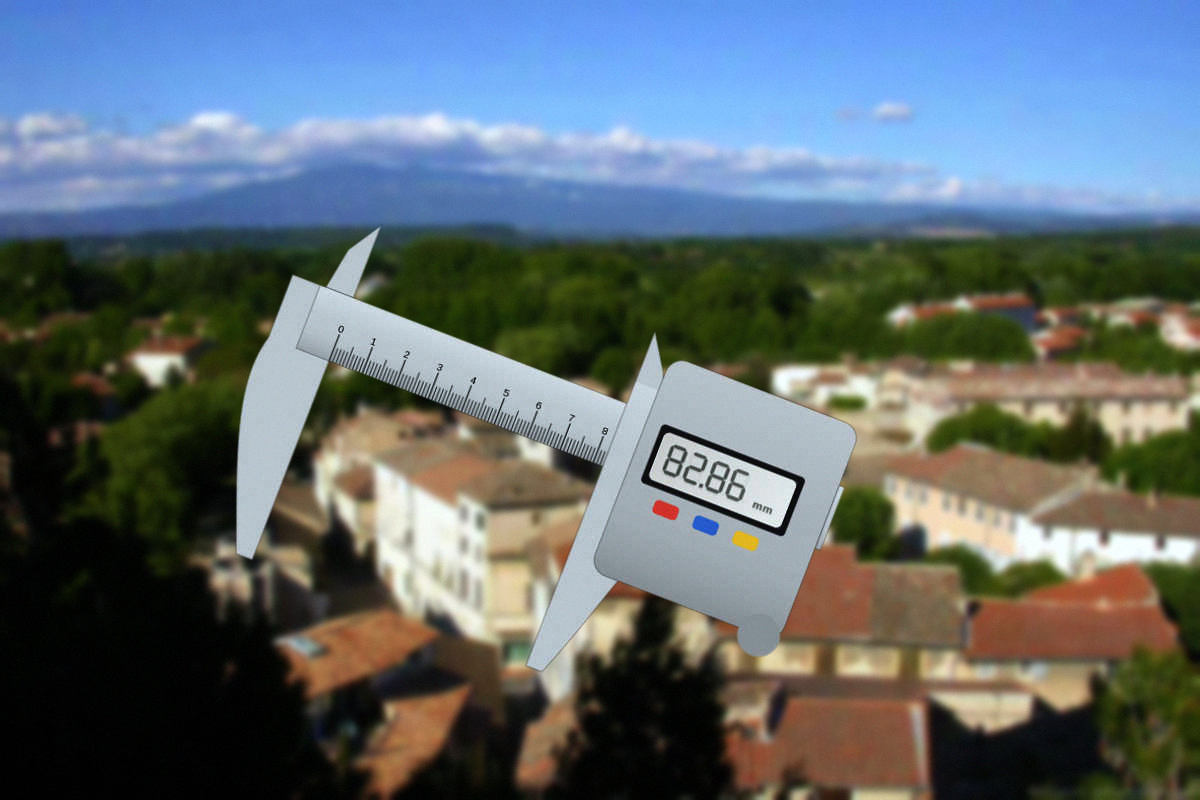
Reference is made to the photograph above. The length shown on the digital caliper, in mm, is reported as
82.86 mm
